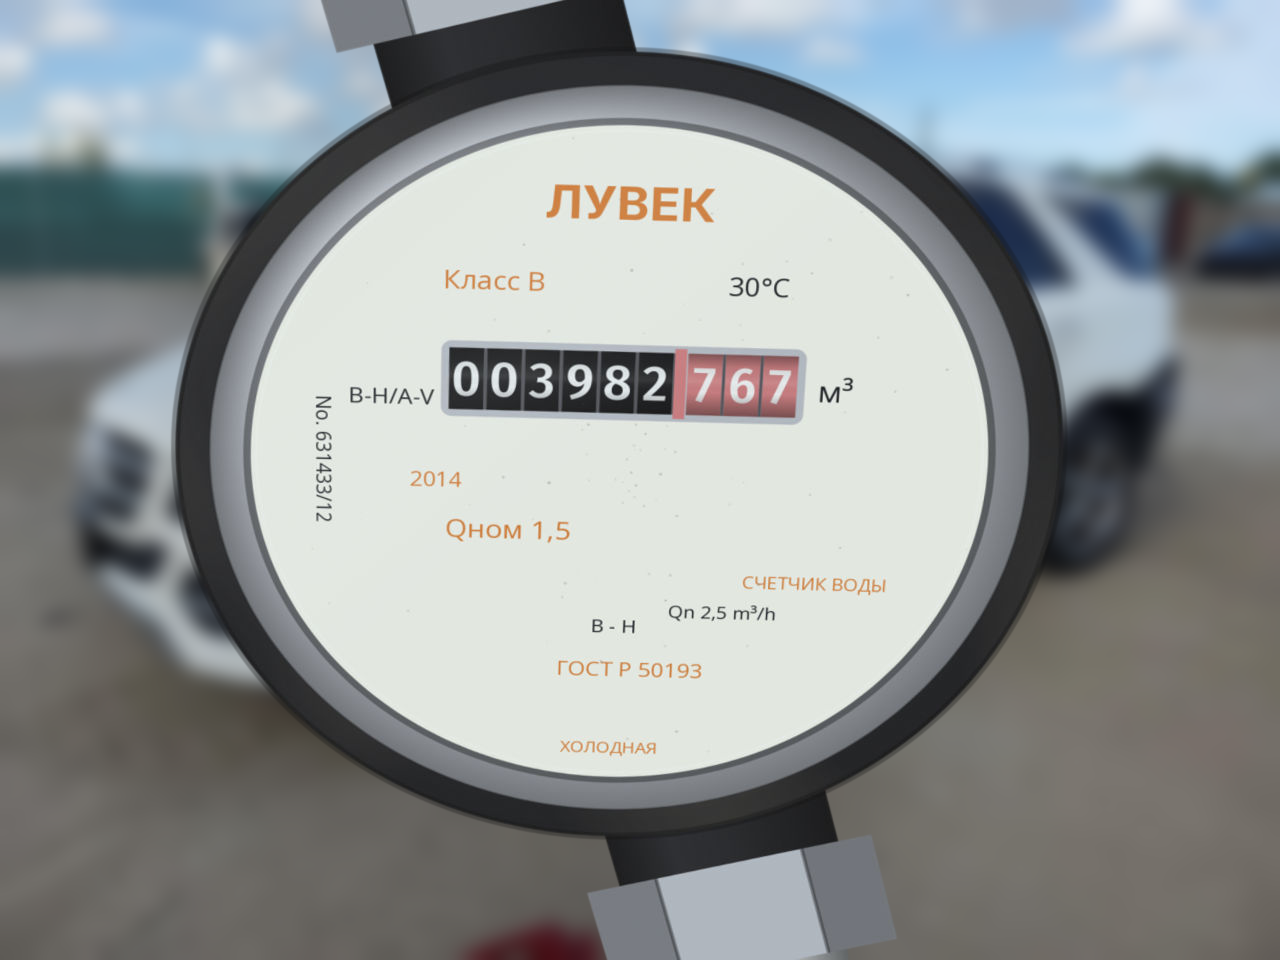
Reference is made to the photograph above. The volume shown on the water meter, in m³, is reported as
3982.767 m³
